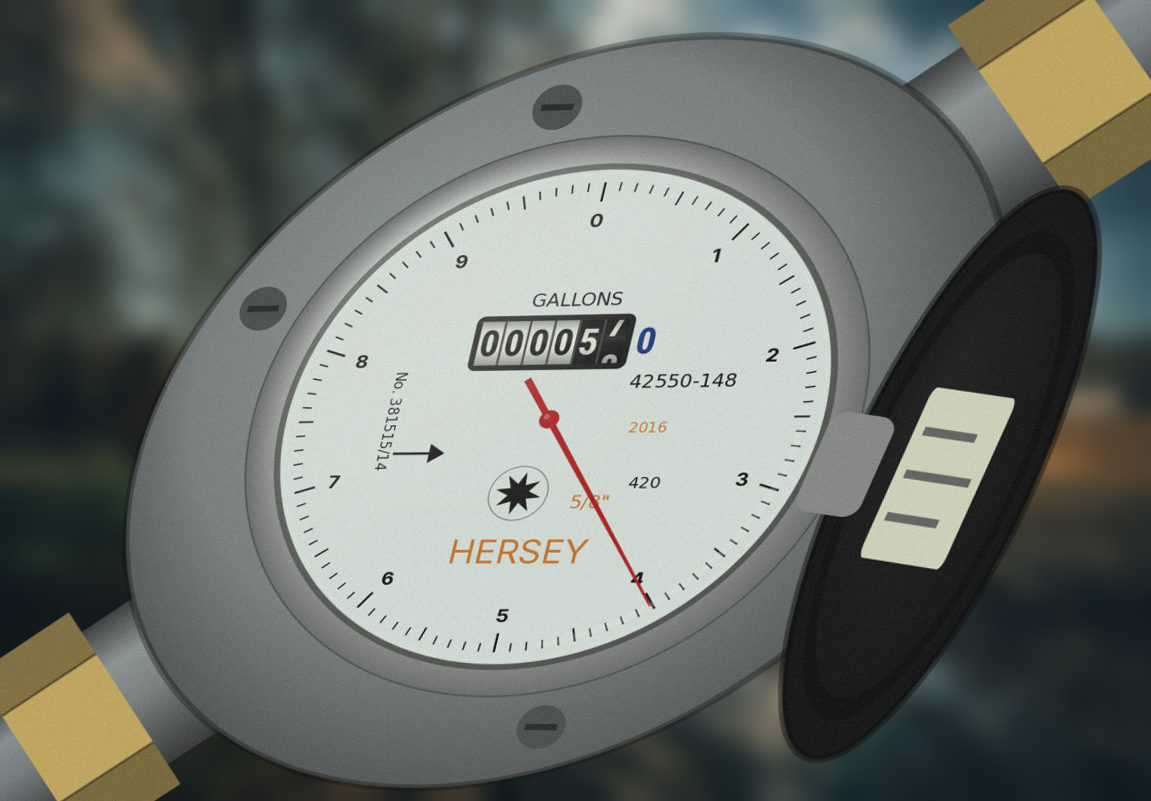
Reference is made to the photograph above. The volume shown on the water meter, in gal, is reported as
574.0 gal
